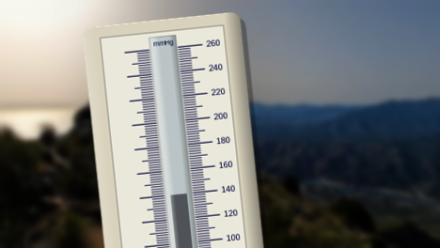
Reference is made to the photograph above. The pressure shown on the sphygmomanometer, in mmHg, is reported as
140 mmHg
